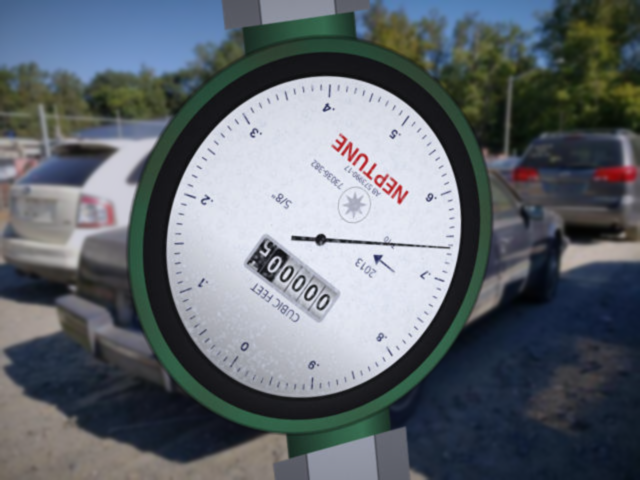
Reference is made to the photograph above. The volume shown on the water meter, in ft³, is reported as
4.66 ft³
